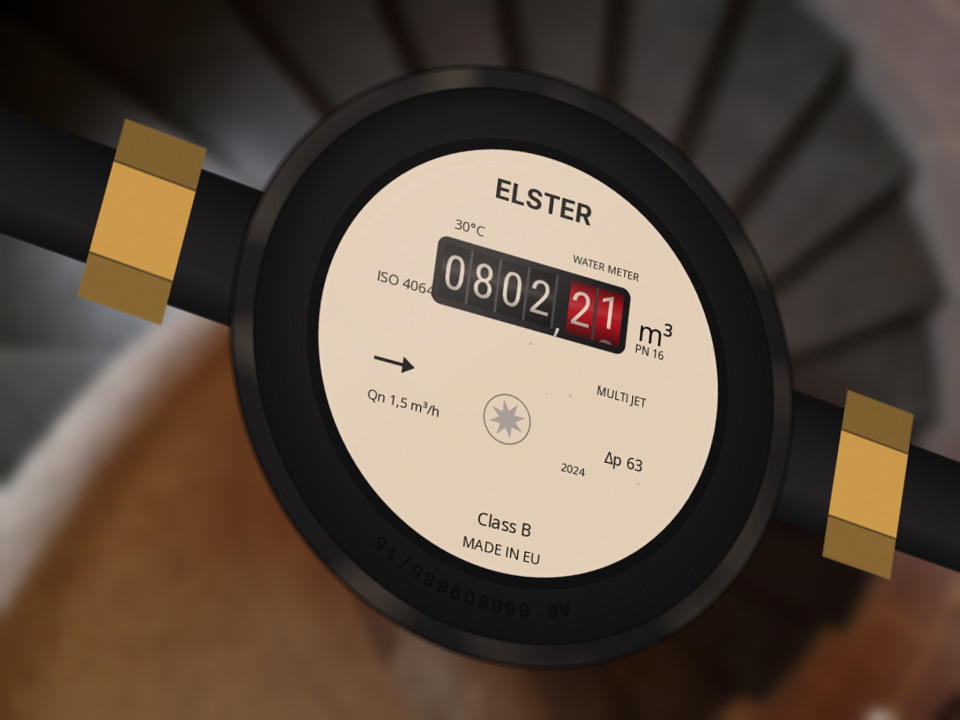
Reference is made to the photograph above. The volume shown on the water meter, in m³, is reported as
802.21 m³
